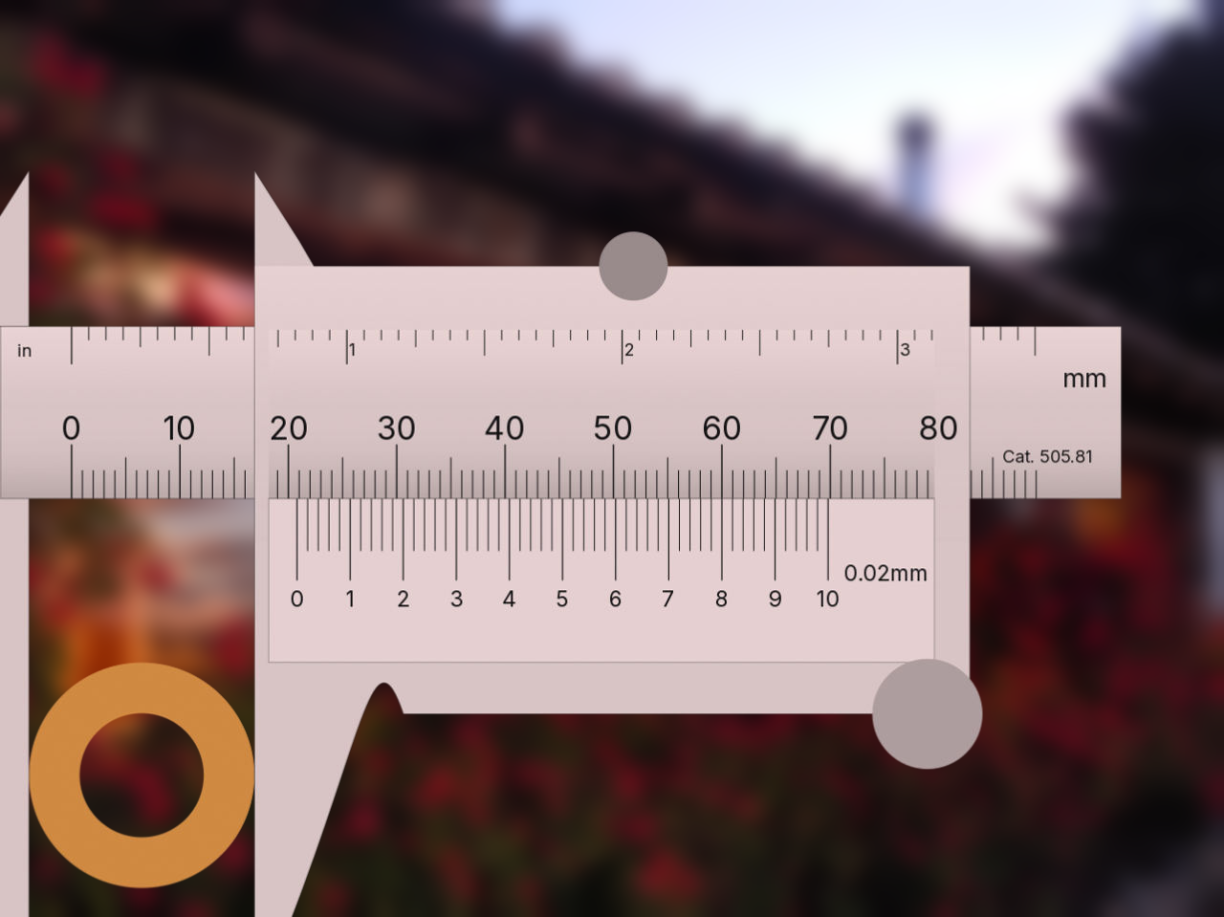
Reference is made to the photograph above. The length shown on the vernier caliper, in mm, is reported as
20.8 mm
